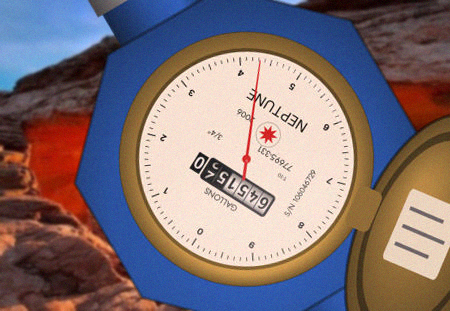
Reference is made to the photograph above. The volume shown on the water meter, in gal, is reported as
6451524.3 gal
